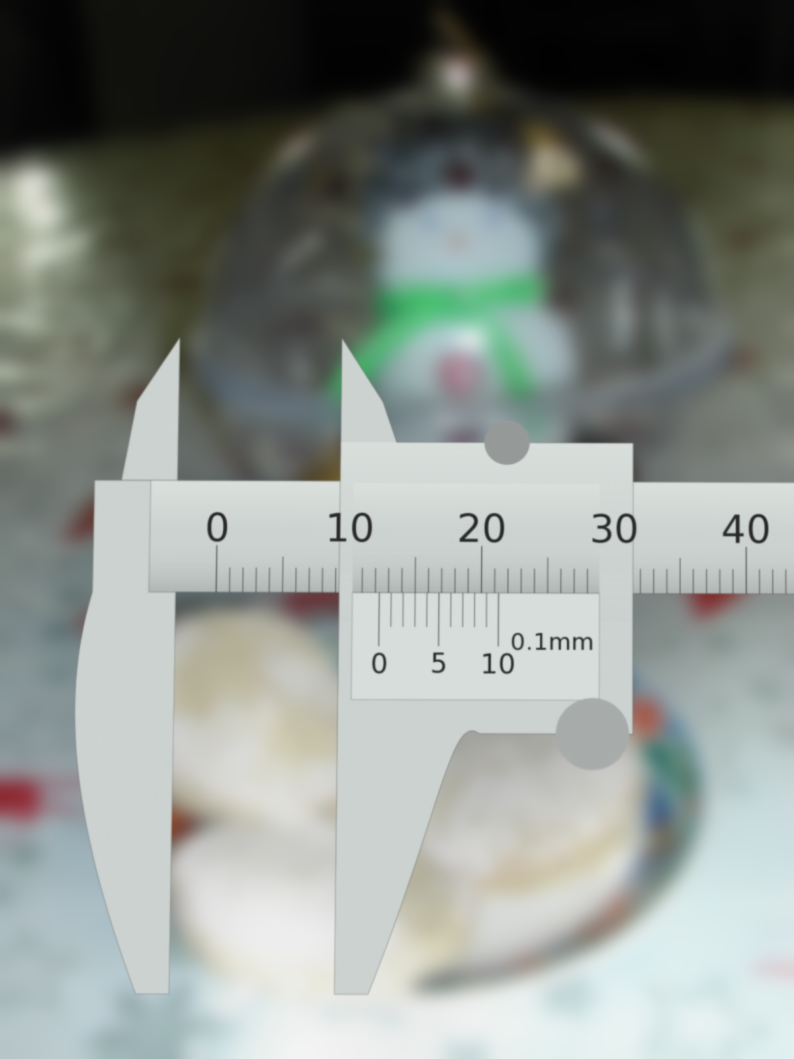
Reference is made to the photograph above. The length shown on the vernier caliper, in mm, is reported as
12.3 mm
